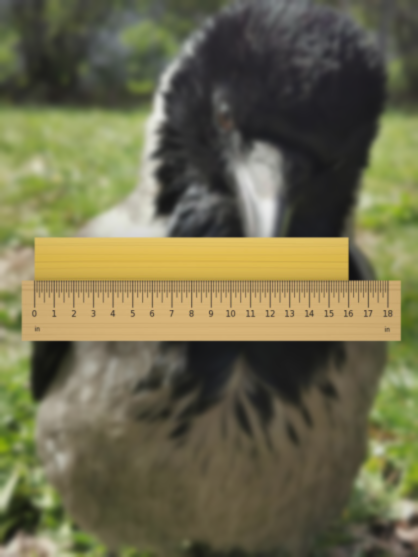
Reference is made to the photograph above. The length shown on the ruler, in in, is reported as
16 in
